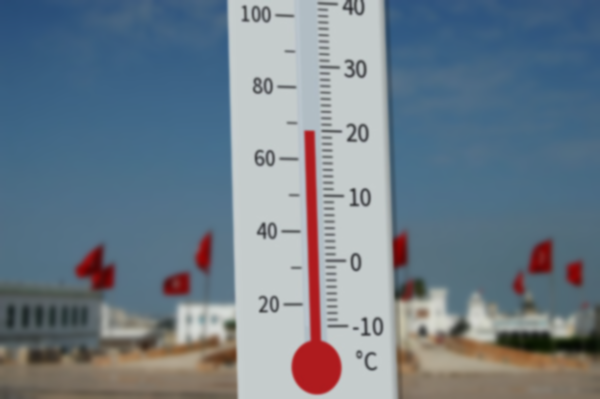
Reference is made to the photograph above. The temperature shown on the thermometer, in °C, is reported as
20 °C
